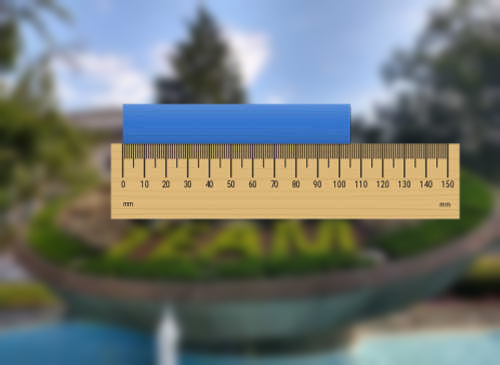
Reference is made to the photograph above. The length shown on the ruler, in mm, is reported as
105 mm
